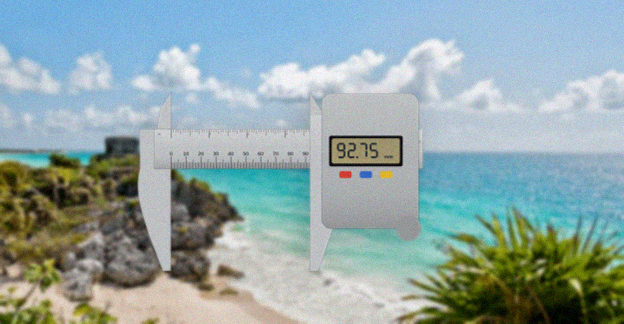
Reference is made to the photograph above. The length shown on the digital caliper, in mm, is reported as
92.75 mm
